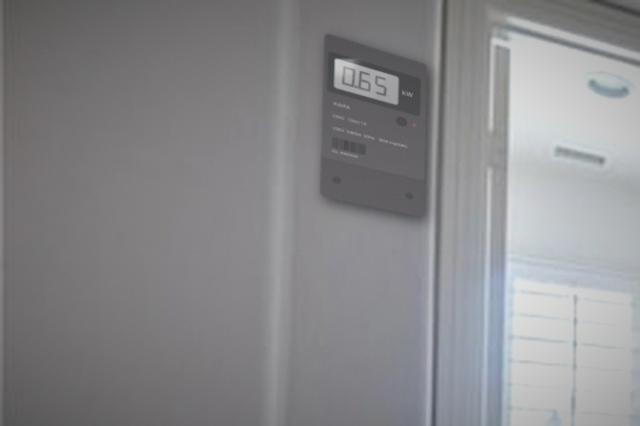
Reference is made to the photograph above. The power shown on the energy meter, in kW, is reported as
0.65 kW
